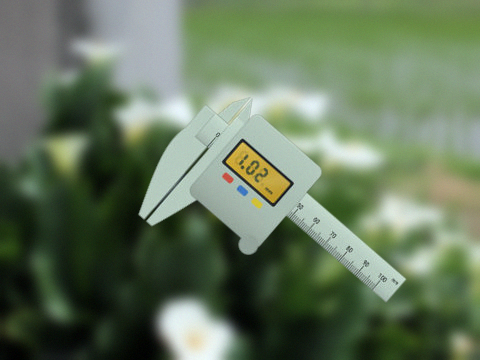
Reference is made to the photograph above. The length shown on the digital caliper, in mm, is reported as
1.02 mm
